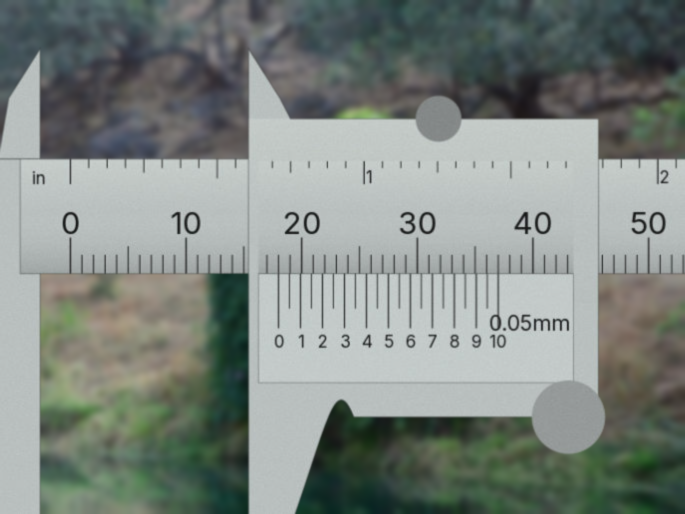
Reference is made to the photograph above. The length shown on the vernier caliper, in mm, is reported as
18.0 mm
